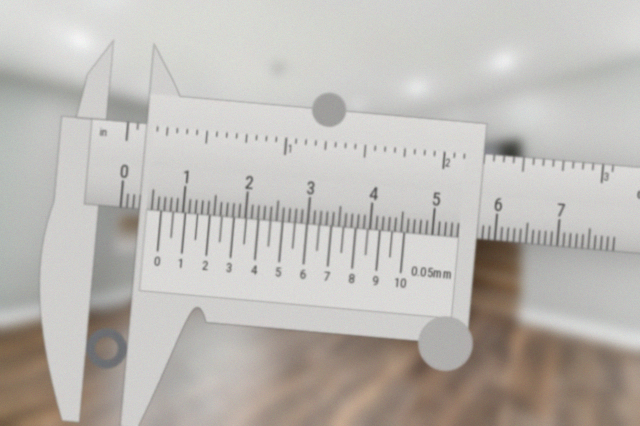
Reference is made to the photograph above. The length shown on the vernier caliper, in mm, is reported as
6.5 mm
